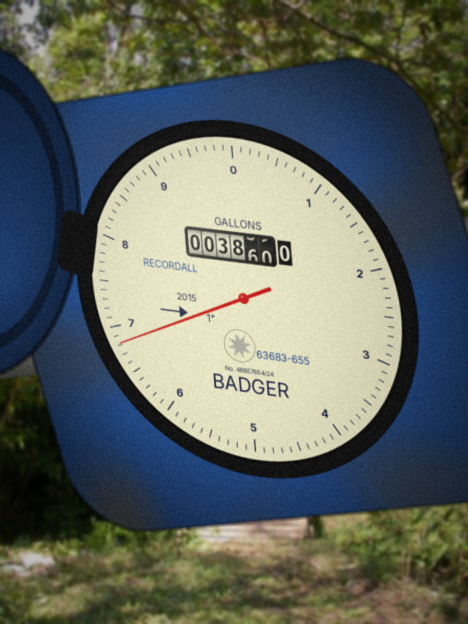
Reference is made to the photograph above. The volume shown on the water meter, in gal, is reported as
38596.8 gal
